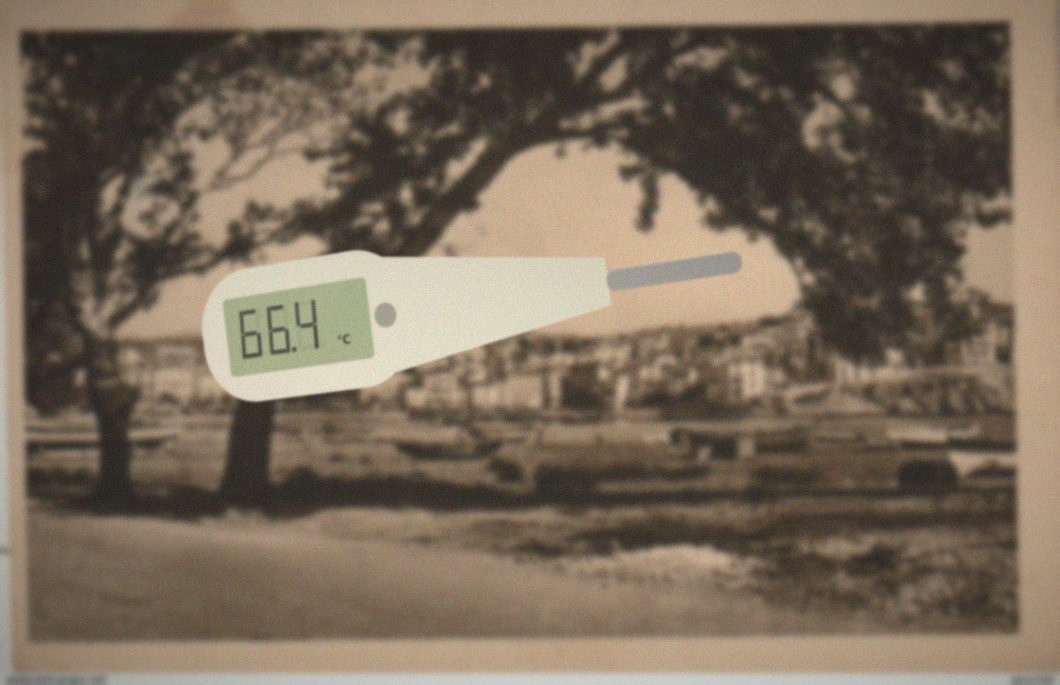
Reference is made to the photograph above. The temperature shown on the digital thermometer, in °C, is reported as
66.4 °C
